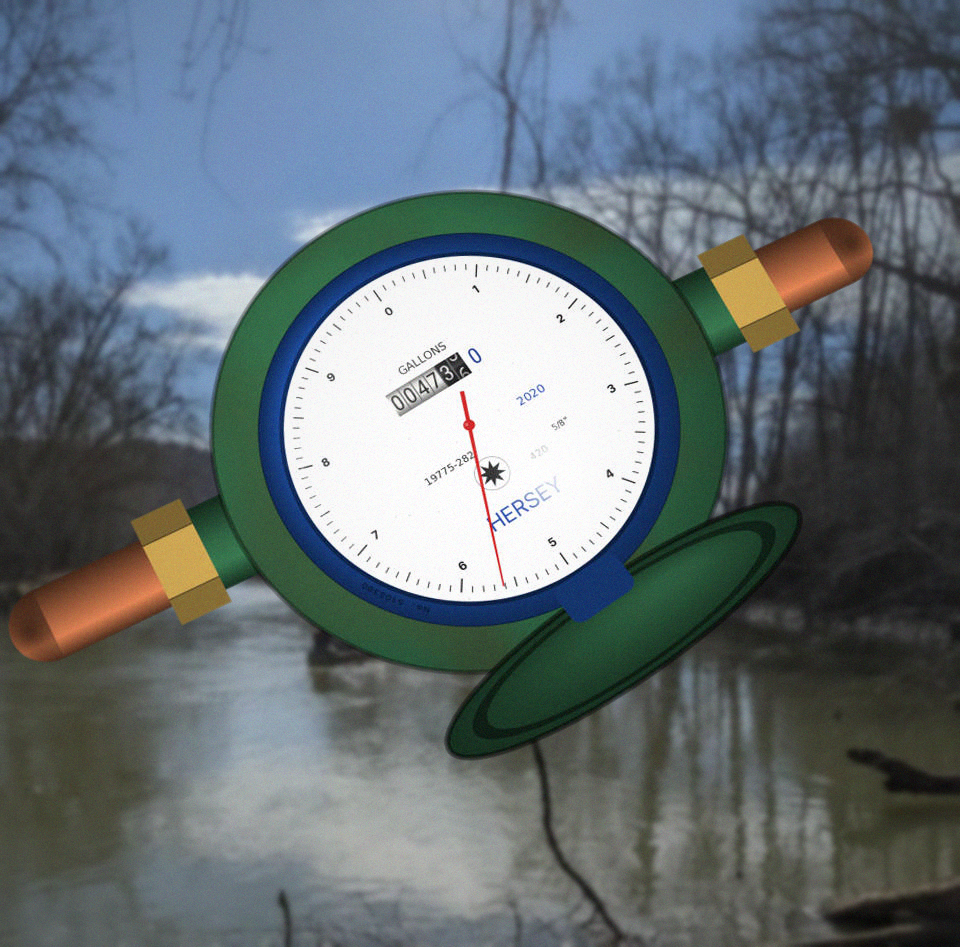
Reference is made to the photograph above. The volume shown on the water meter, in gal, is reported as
47355.6 gal
